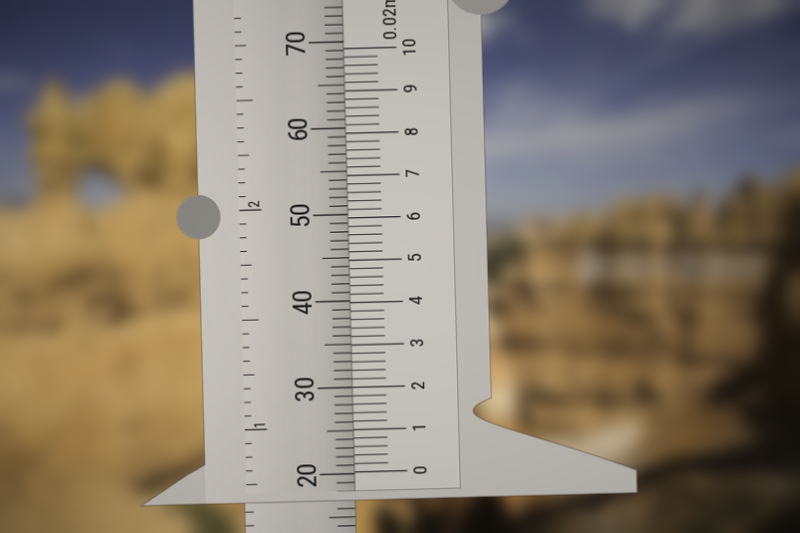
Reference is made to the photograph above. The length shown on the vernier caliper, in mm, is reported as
20.2 mm
